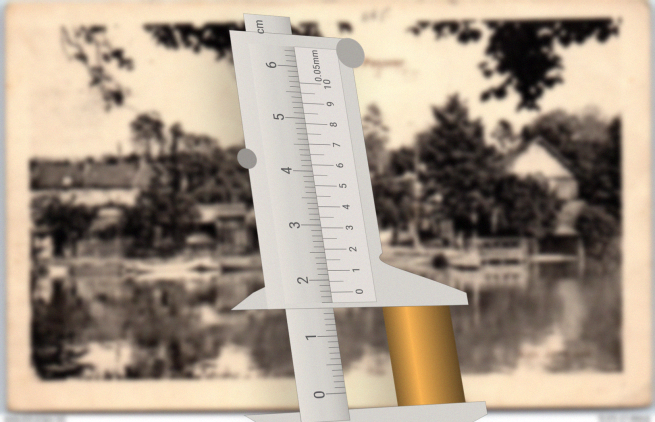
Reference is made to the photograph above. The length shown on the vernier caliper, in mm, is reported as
17.8 mm
